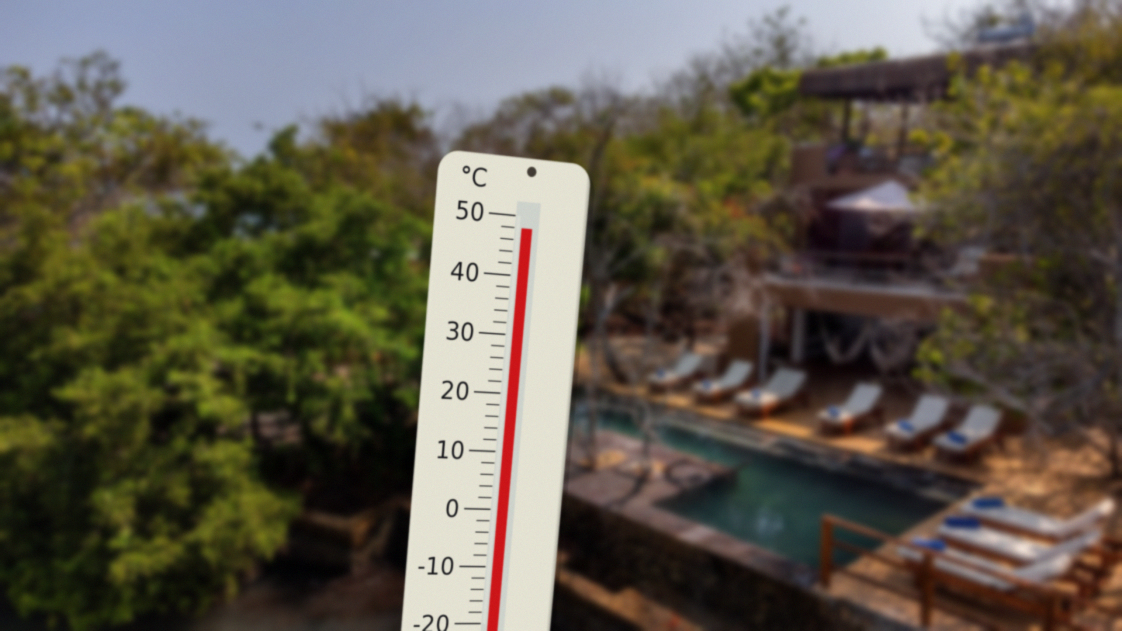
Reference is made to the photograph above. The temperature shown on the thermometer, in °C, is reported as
48 °C
